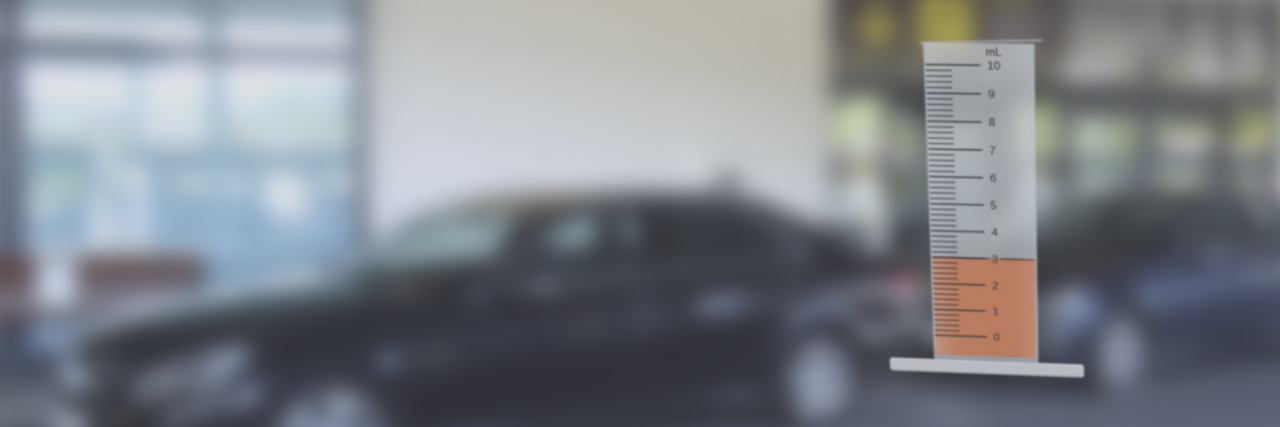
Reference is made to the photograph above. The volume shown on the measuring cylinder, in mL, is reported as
3 mL
